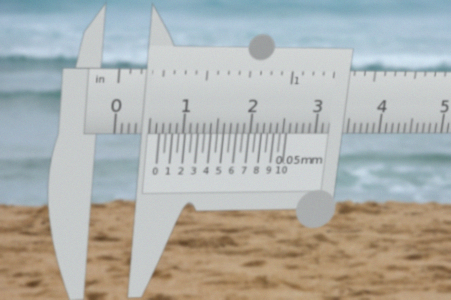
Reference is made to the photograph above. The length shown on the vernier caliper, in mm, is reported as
6.5 mm
